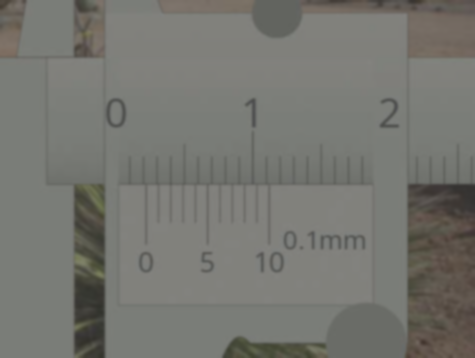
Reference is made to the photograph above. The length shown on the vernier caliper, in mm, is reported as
2.2 mm
